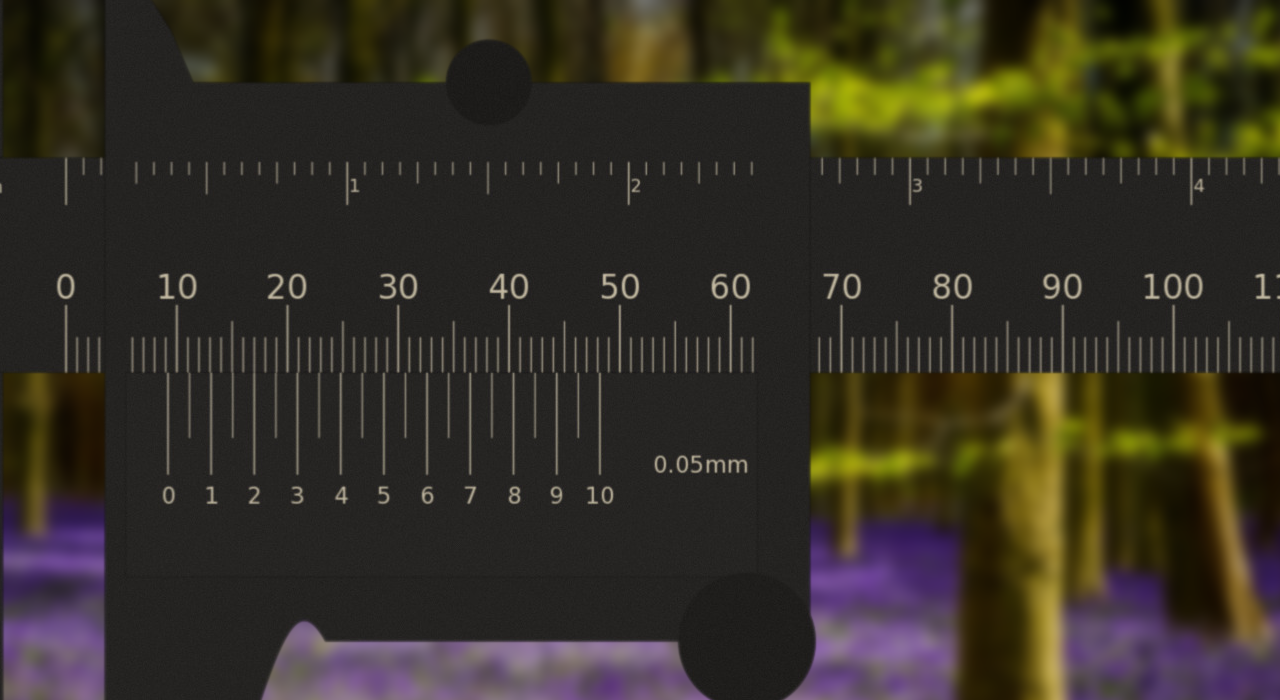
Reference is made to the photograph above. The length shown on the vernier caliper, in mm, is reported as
9.2 mm
